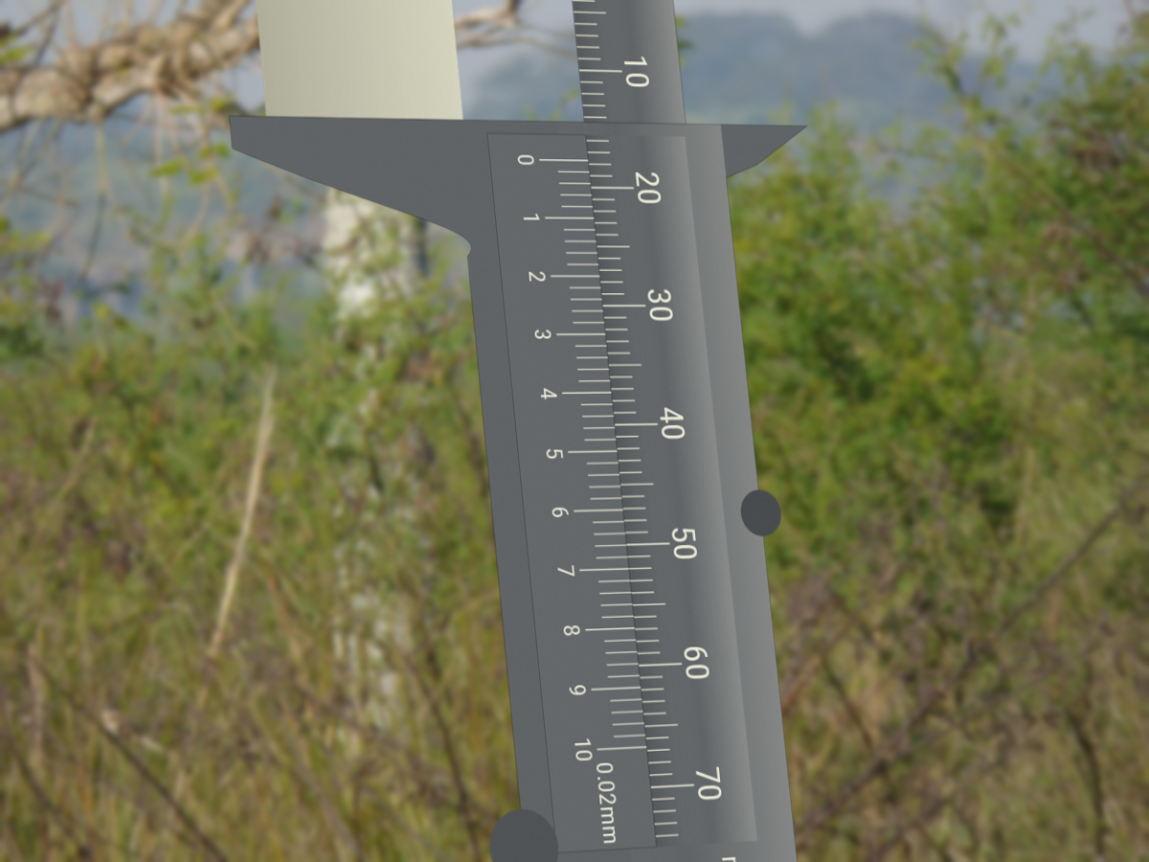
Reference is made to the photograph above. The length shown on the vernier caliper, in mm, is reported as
17.7 mm
